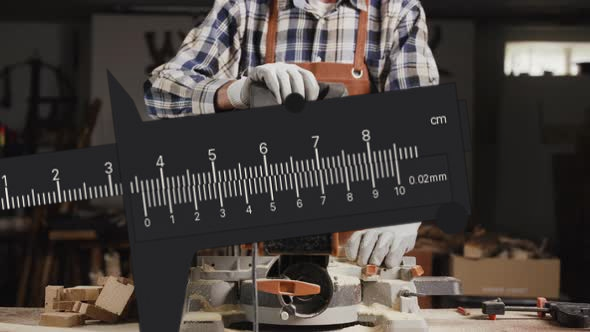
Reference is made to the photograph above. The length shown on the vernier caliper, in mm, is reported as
36.0 mm
